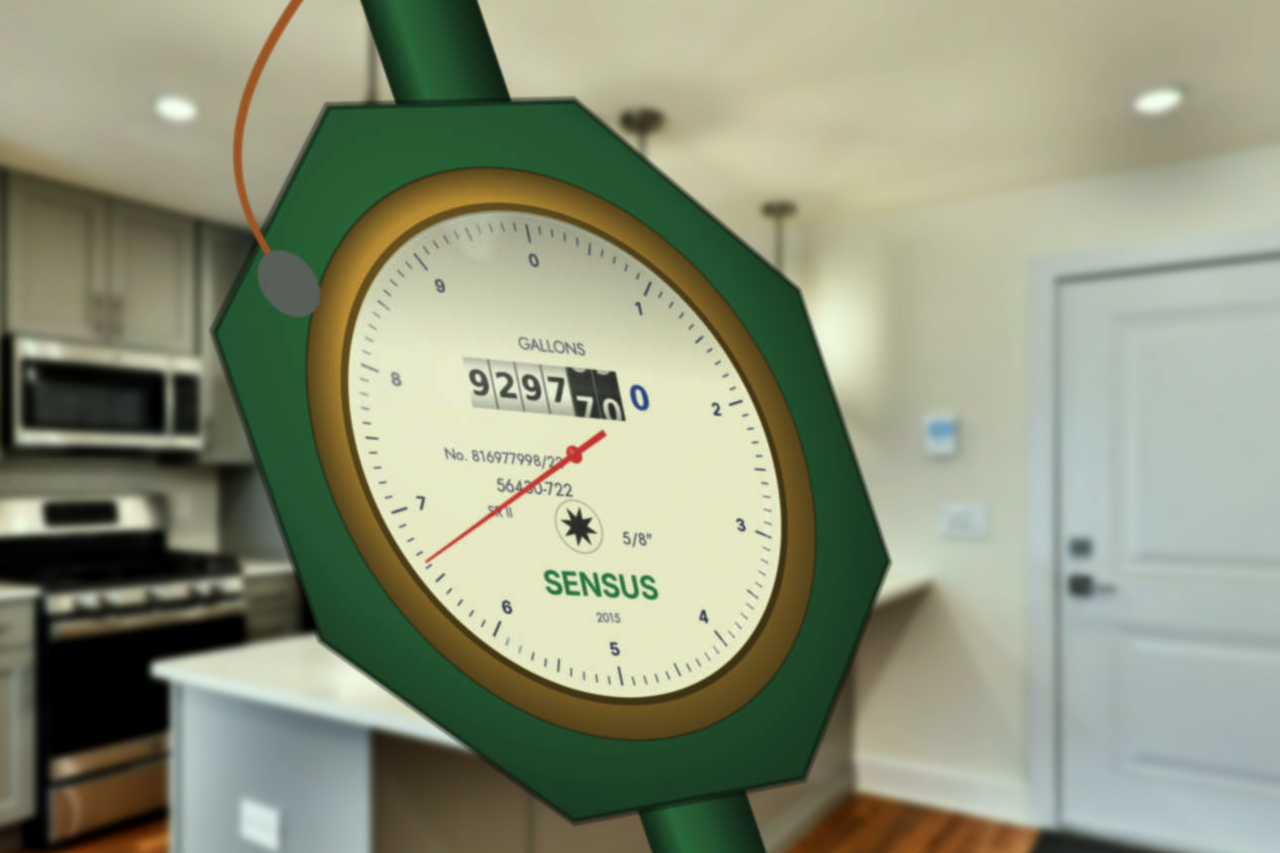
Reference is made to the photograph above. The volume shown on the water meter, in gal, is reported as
9297696.6 gal
